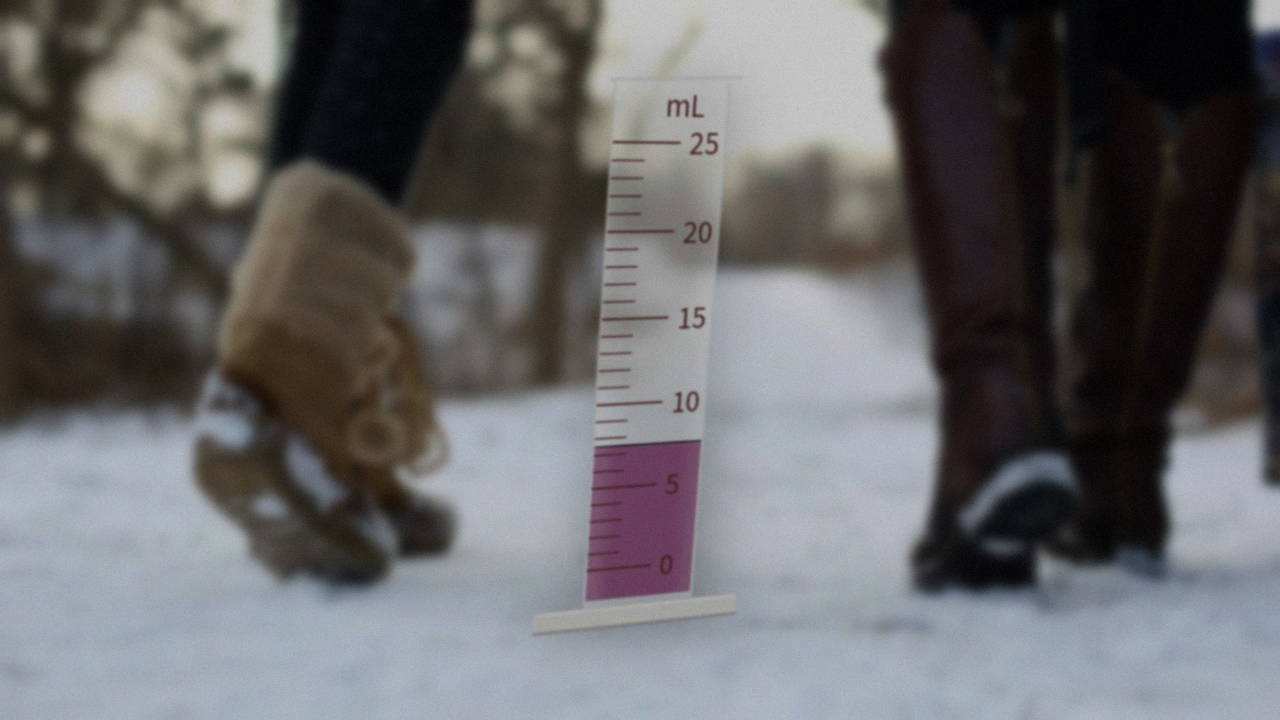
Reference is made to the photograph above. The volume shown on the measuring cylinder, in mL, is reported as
7.5 mL
